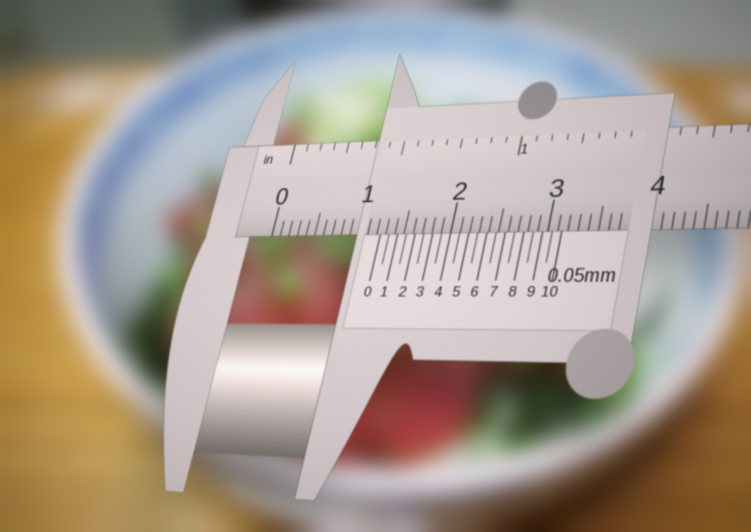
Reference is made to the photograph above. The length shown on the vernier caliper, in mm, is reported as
12.4 mm
